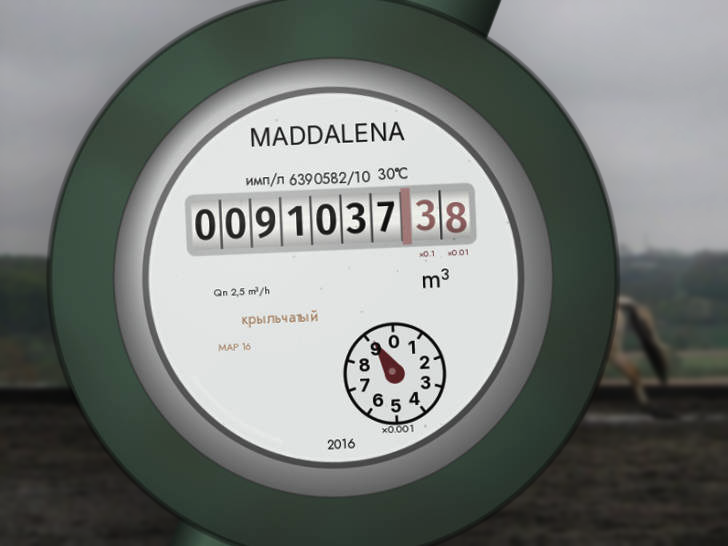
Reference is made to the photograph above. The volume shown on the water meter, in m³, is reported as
91037.379 m³
